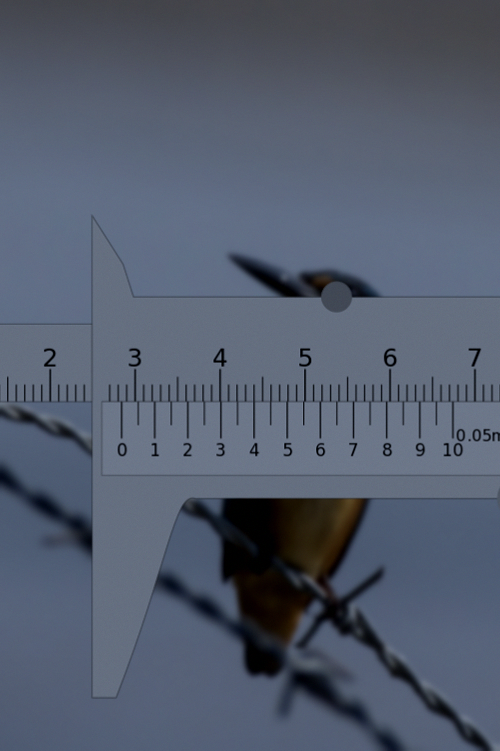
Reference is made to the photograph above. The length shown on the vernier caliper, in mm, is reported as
28.4 mm
